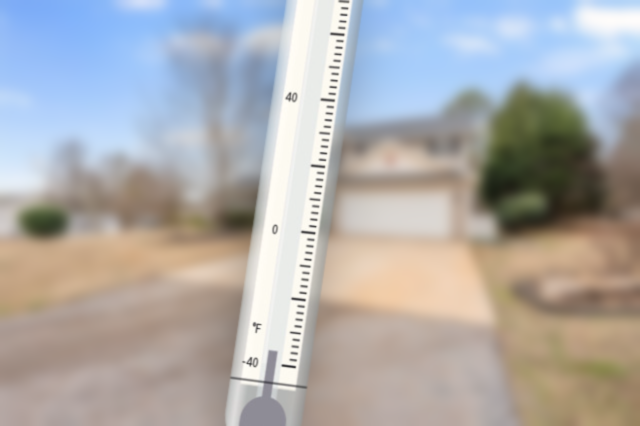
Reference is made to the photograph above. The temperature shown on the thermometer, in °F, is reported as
-36 °F
